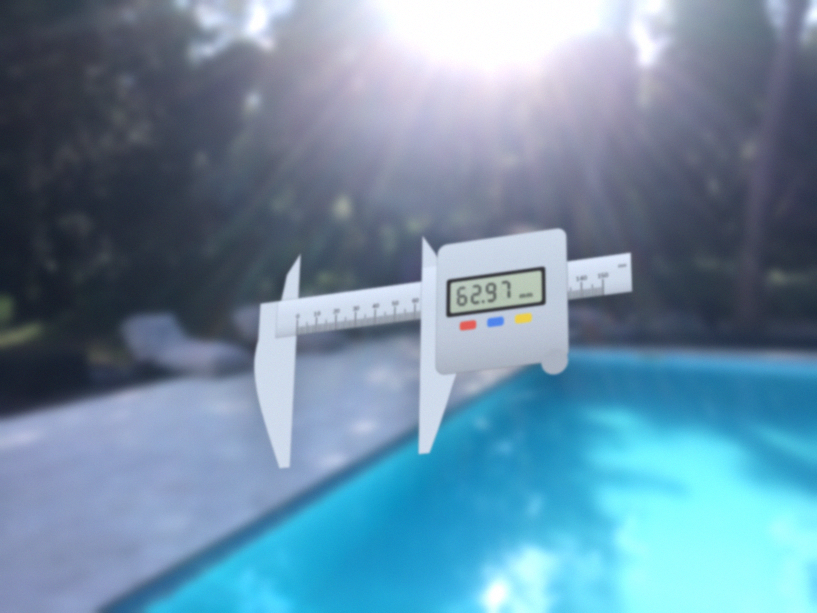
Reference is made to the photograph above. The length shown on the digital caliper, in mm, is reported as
62.97 mm
